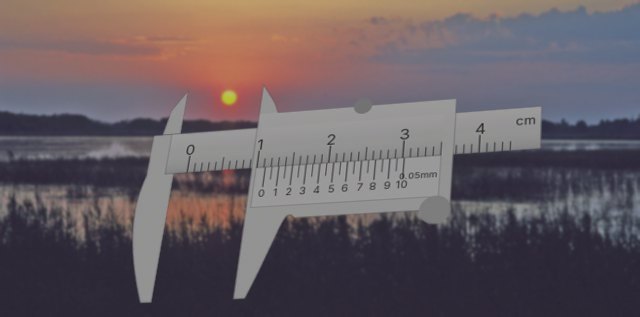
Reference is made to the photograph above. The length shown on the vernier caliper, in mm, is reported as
11.2 mm
